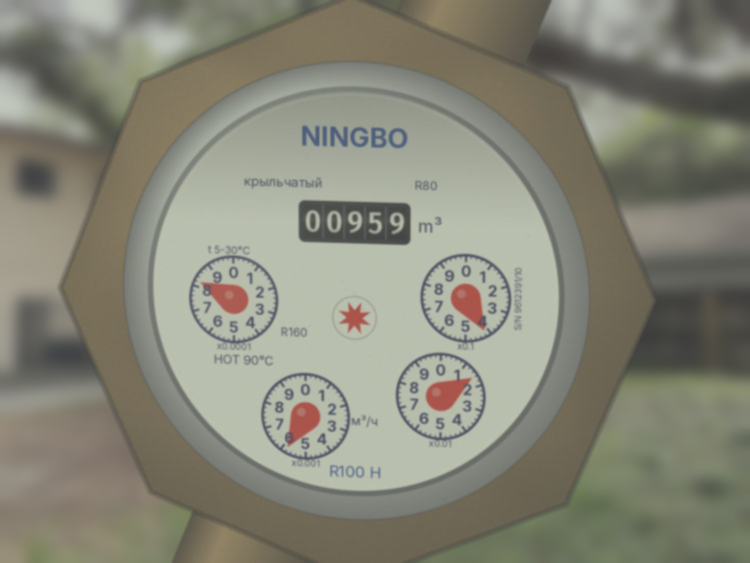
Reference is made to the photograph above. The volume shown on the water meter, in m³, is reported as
959.4158 m³
